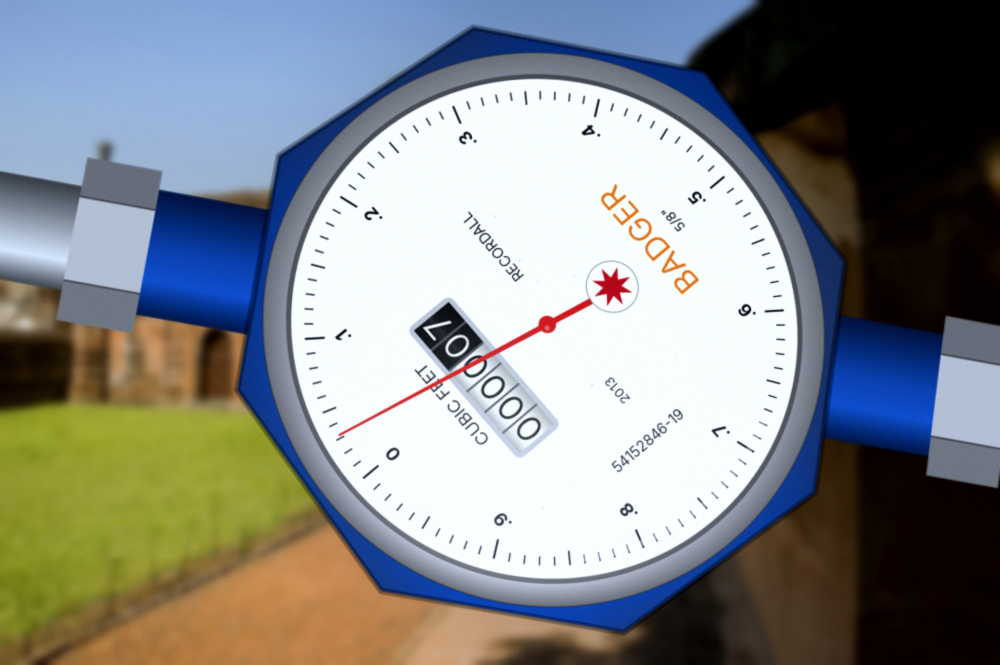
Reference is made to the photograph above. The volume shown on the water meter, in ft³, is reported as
7.03 ft³
